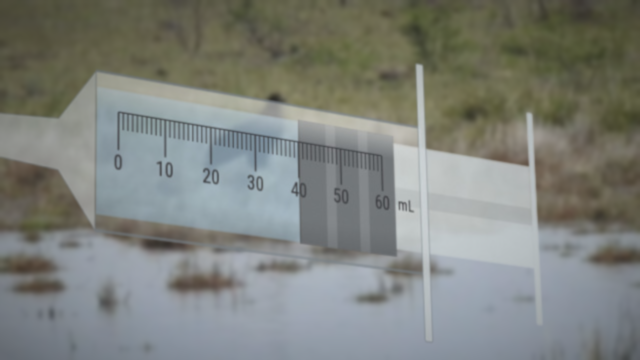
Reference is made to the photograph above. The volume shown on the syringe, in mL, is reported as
40 mL
